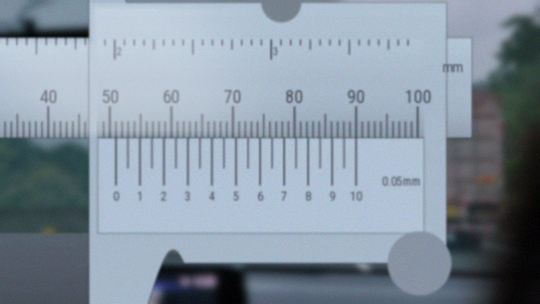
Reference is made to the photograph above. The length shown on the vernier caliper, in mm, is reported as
51.0 mm
